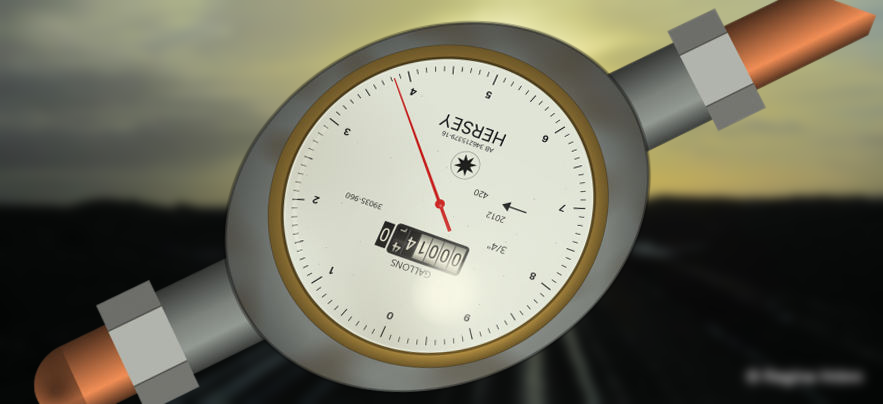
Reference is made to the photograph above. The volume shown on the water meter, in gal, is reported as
1443.8 gal
